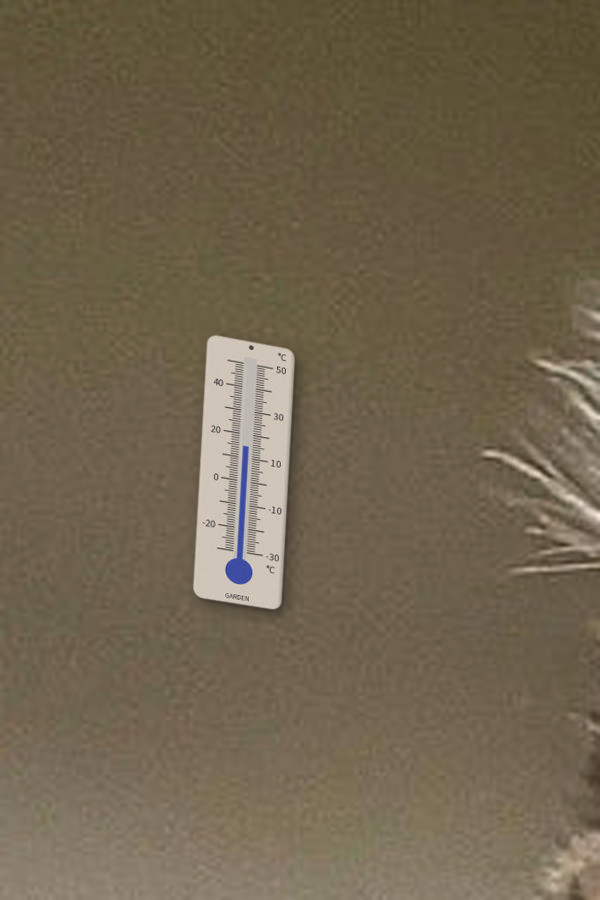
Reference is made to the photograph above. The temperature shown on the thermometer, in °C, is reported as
15 °C
